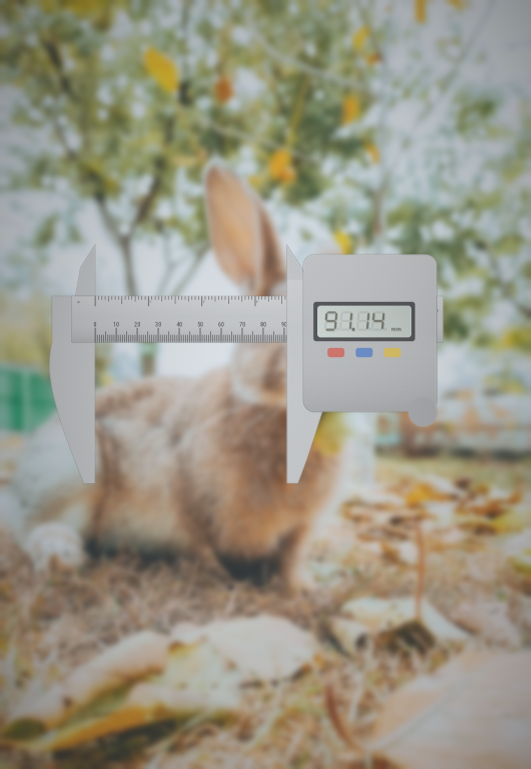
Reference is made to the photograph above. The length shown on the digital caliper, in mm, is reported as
91.14 mm
